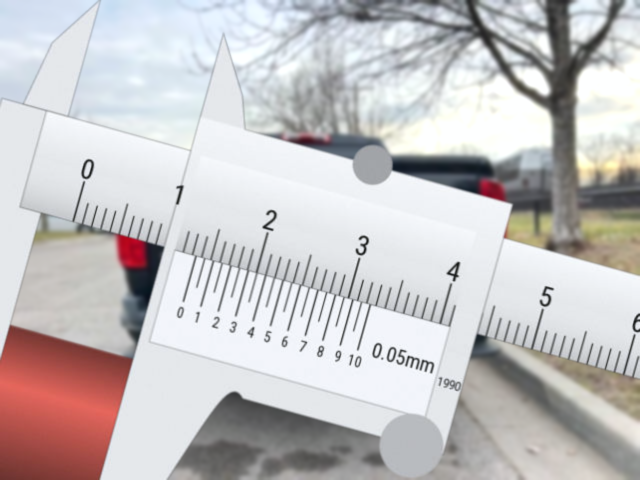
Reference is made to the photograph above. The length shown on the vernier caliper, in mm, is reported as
13.4 mm
